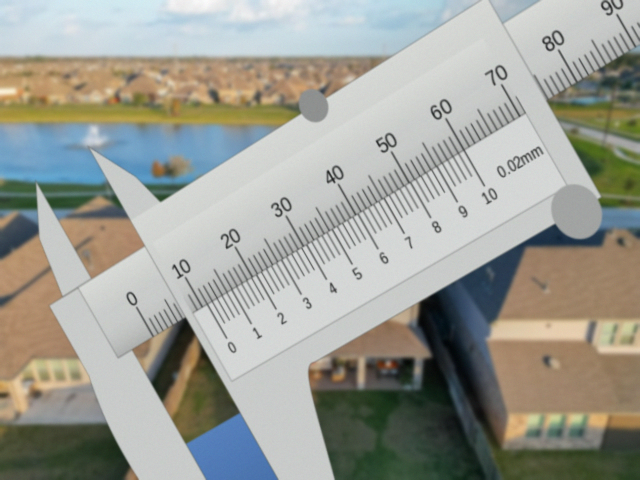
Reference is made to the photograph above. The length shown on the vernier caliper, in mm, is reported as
11.0 mm
